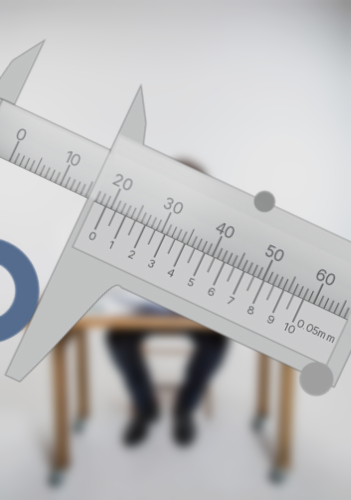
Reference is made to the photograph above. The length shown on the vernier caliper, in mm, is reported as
19.0 mm
